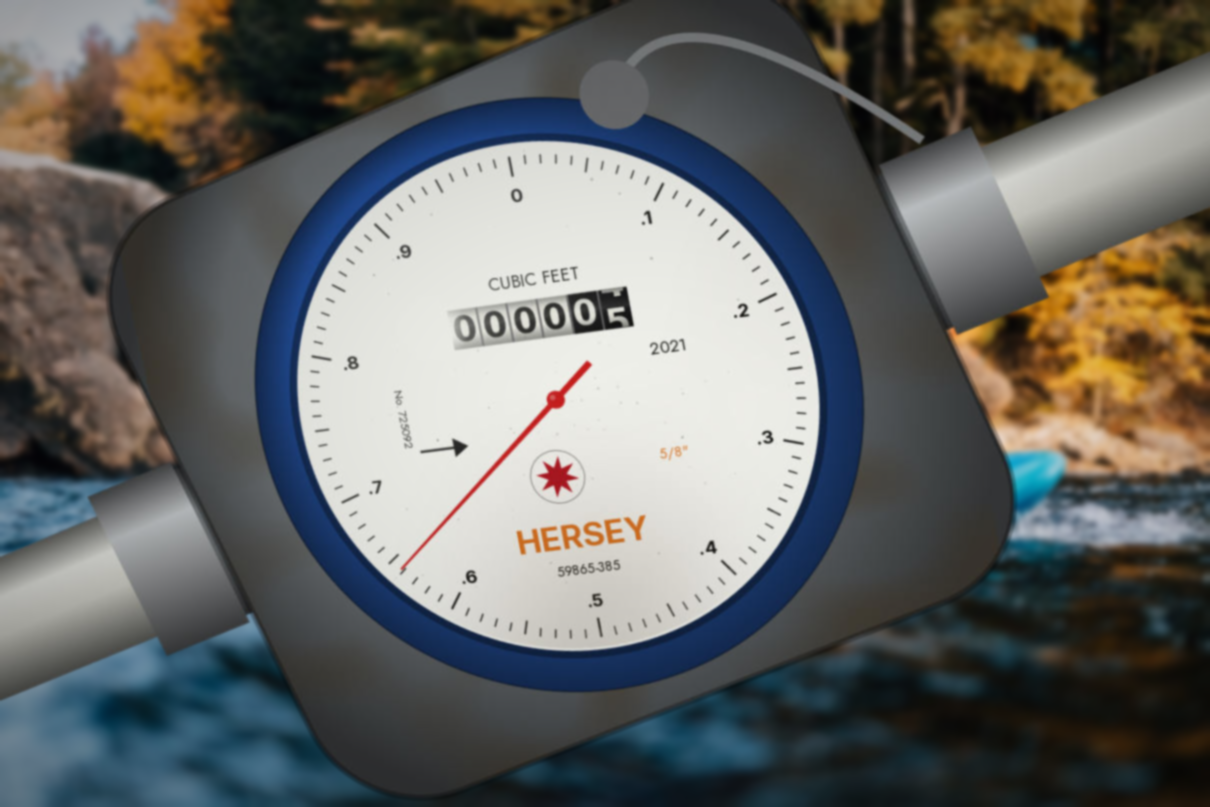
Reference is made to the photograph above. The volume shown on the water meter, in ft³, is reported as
4.64 ft³
